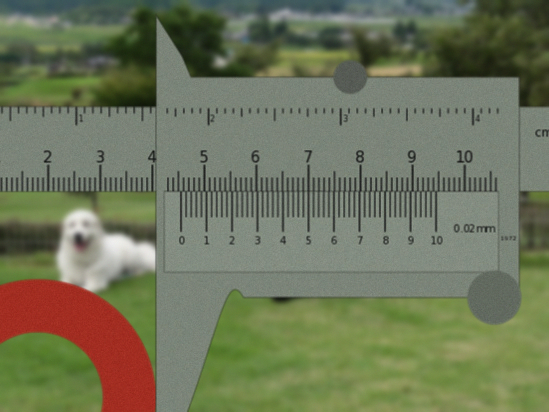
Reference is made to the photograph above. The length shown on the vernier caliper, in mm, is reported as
45.5 mm
